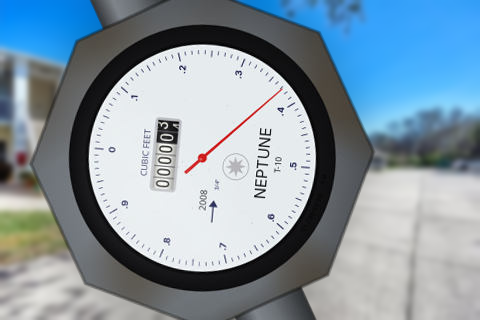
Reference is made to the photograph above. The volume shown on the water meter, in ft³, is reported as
3.37 ft³
